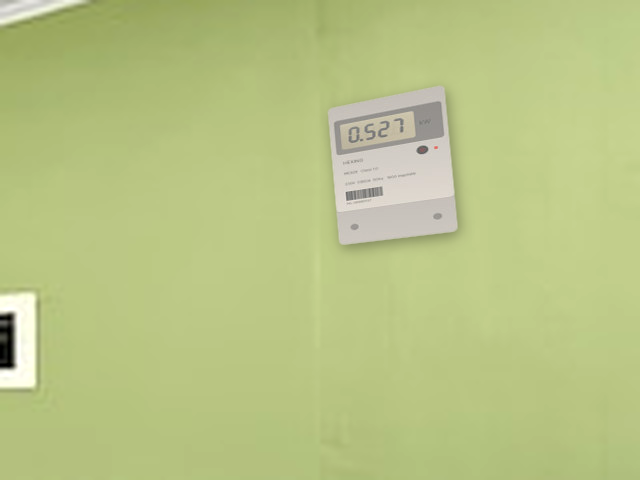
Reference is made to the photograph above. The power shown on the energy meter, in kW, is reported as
0.527 kW
